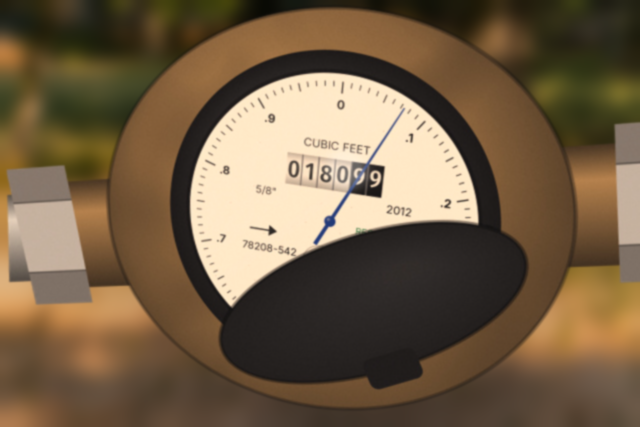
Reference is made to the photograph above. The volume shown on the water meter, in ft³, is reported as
18099.07 ft³
